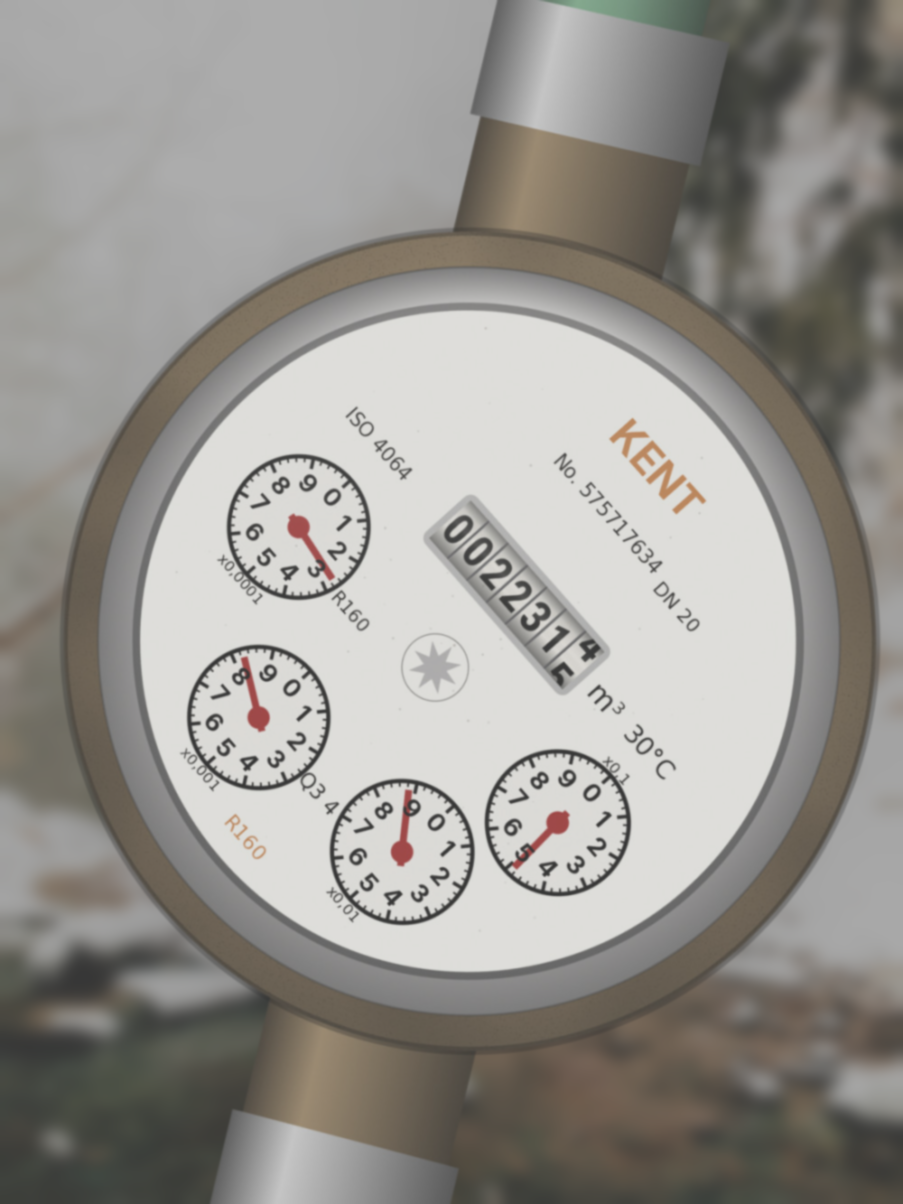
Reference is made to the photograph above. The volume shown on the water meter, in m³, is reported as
22314.4882 m³
